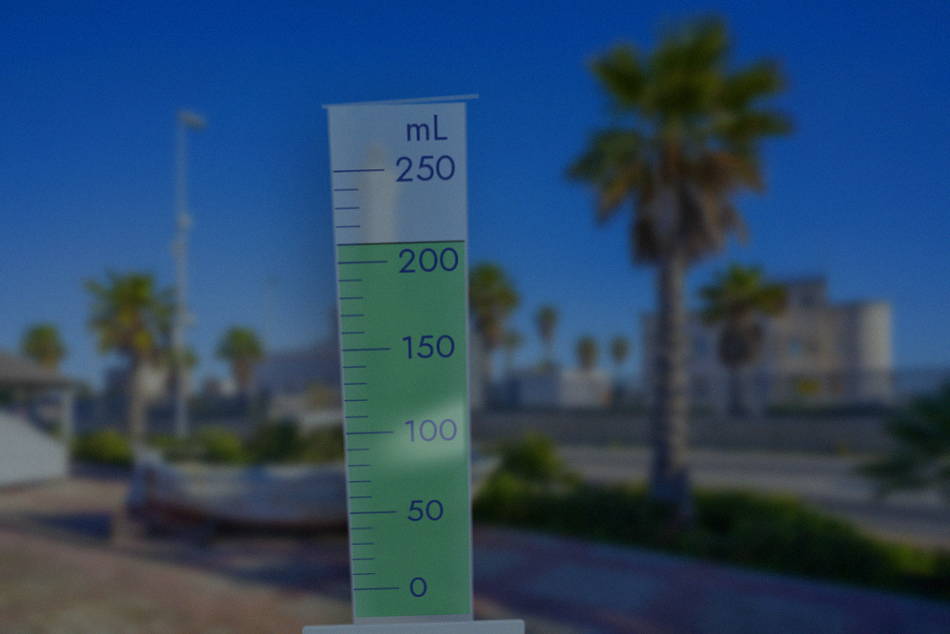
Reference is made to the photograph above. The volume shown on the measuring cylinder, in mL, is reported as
210 mL
